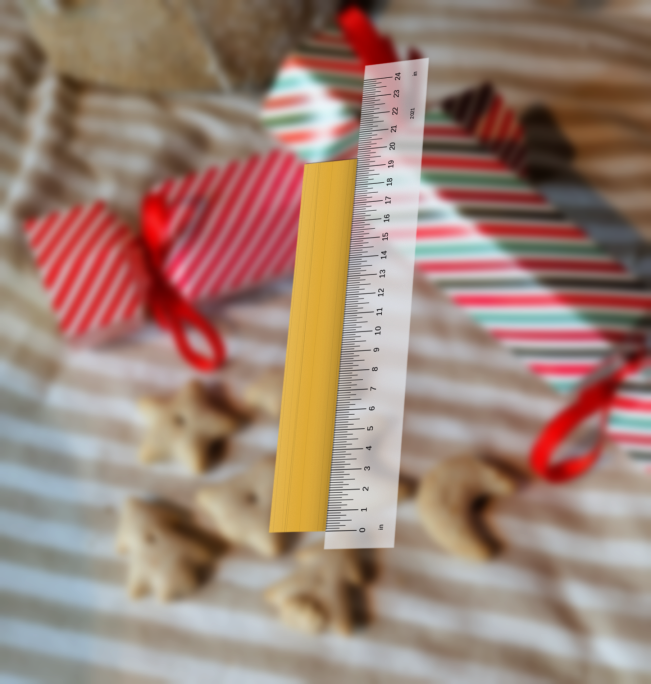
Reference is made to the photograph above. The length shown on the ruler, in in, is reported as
19.5 in
